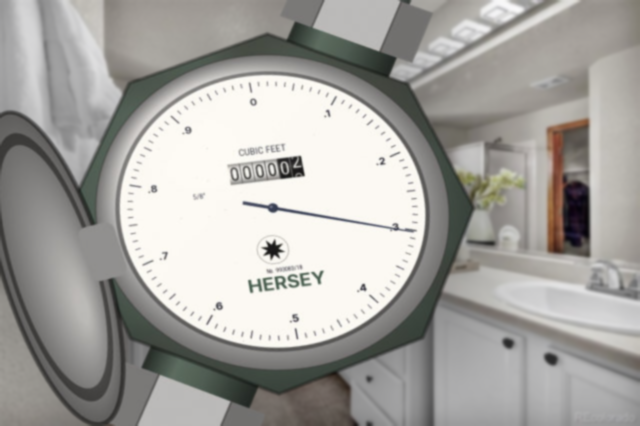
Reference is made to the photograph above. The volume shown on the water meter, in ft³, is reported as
2.30 ft³
